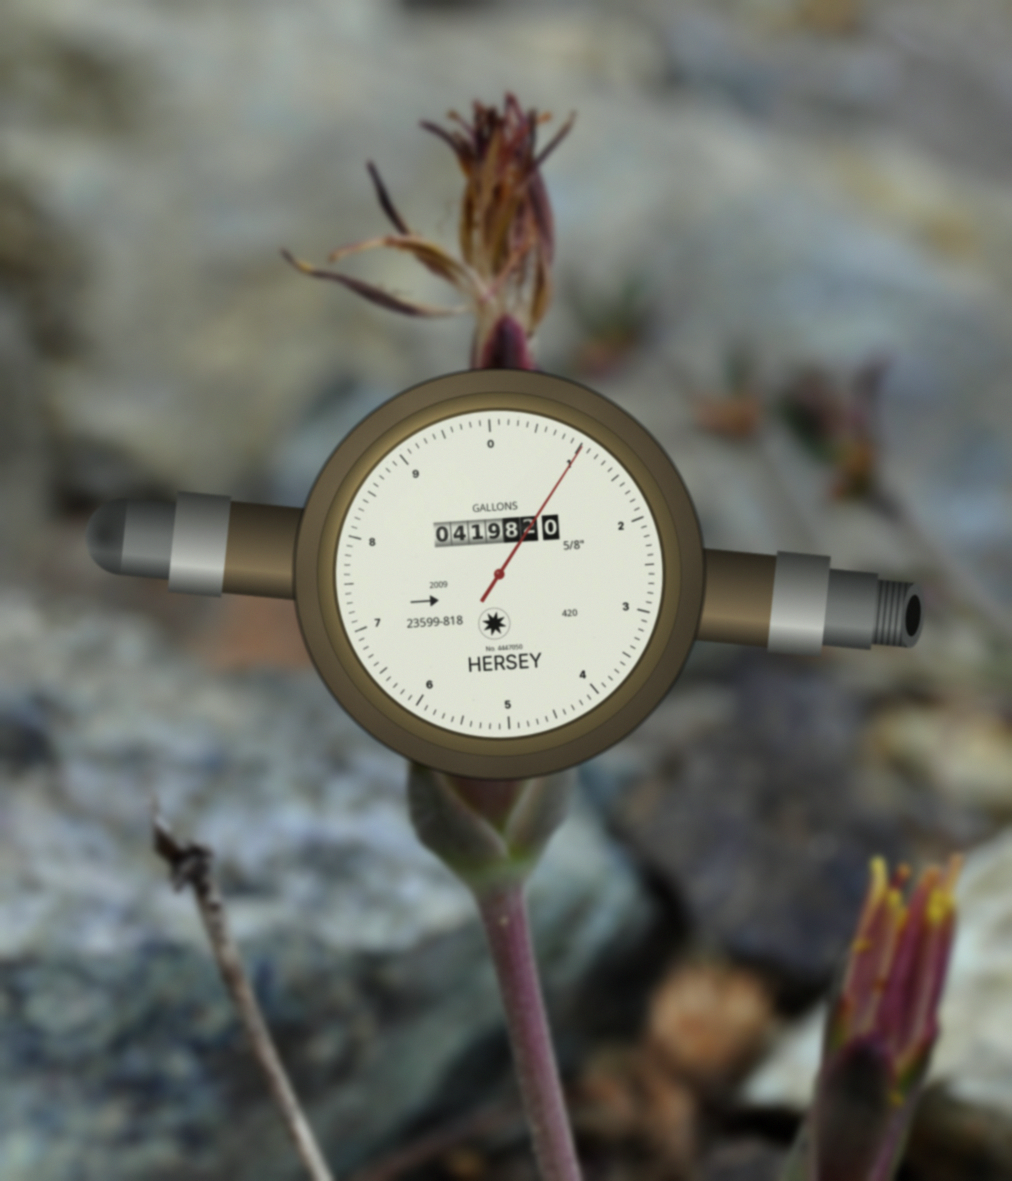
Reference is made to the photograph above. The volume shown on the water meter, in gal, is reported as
419821.0 gal
